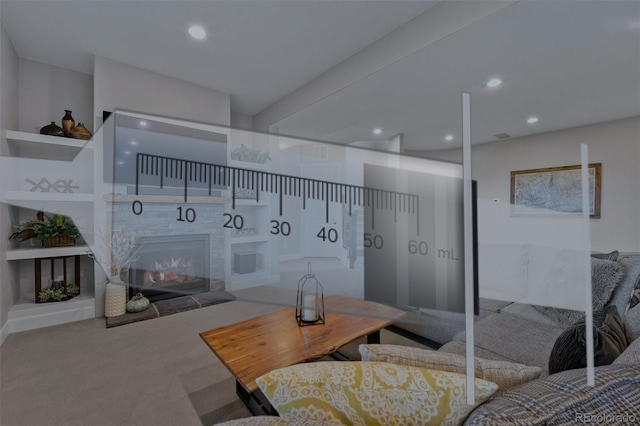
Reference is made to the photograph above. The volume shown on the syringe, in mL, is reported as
48 mL
